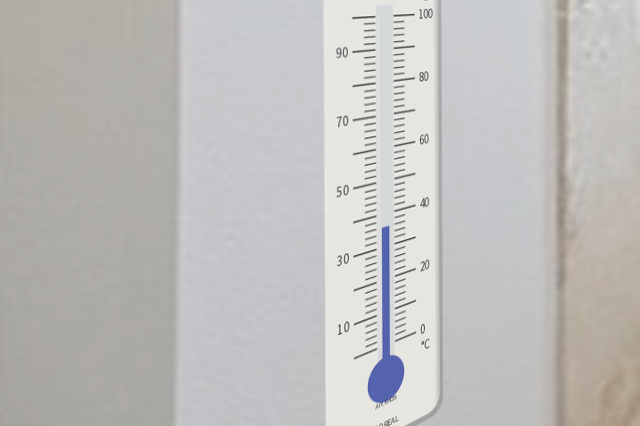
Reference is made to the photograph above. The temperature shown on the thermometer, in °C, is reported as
36 °C
